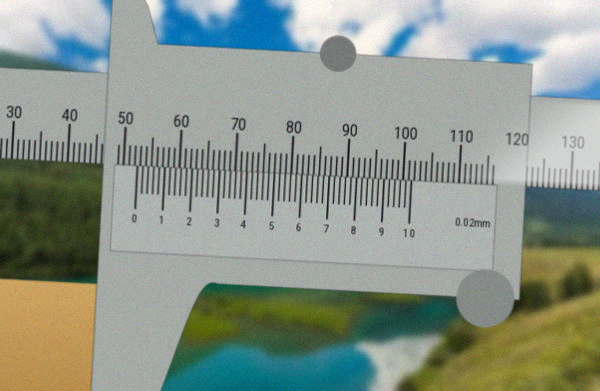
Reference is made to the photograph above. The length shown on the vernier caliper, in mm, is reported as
52.5 mm
